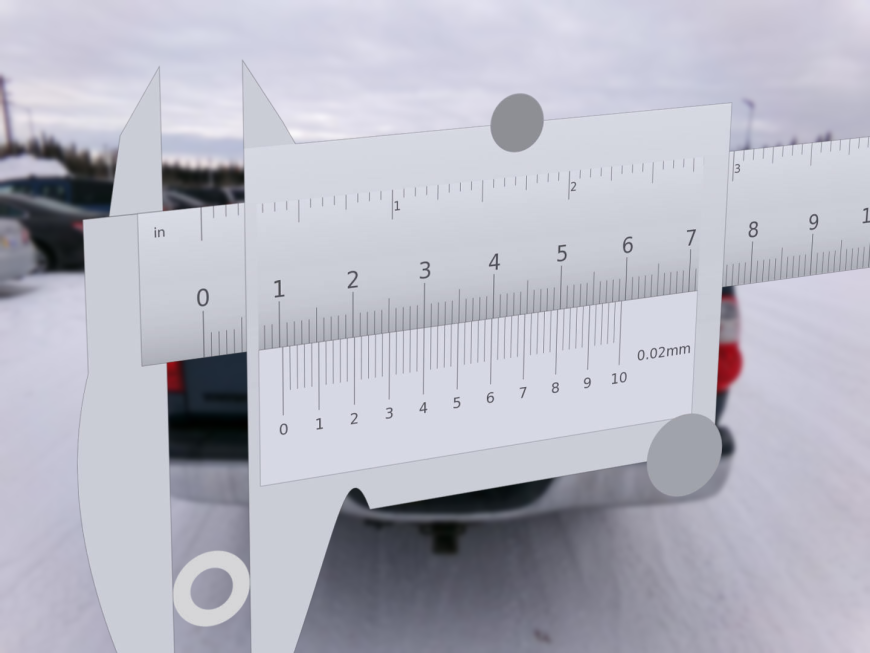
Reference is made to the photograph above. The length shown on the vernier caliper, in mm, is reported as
10.4 mm
